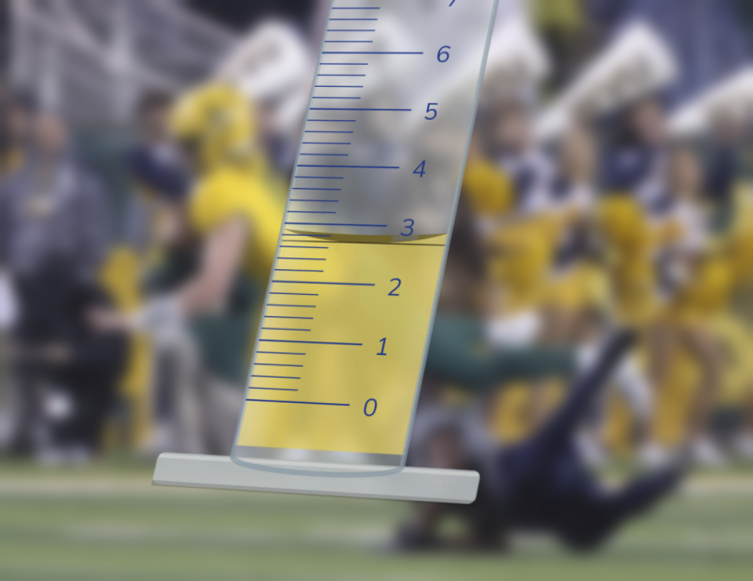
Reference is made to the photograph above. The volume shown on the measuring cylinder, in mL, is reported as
2.7 mL
